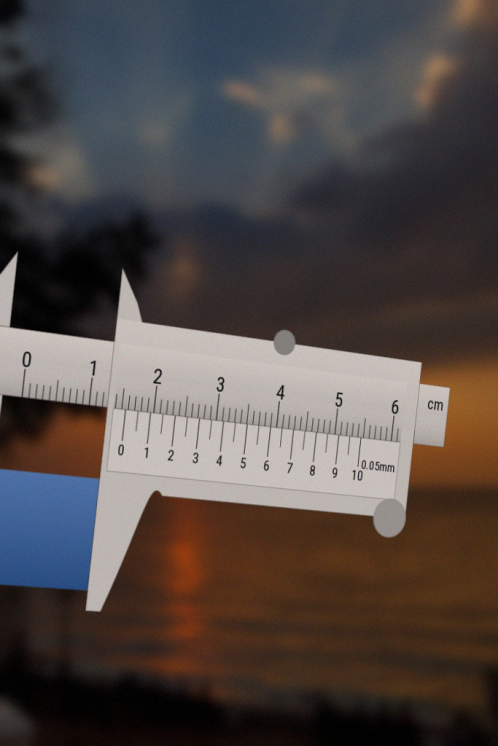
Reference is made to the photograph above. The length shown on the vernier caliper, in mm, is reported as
15.6 mm
